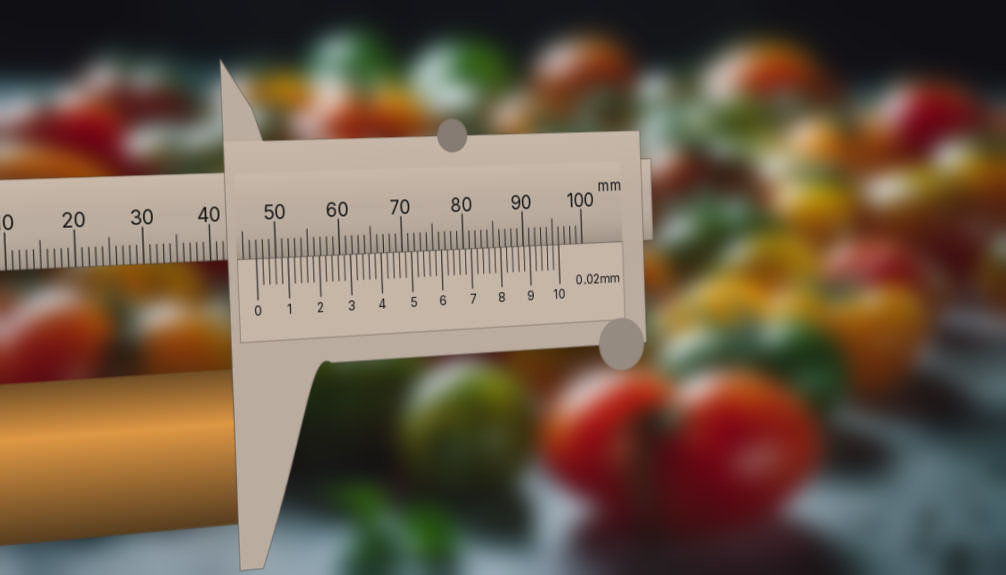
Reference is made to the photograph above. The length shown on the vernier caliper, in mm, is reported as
47.0 mm
